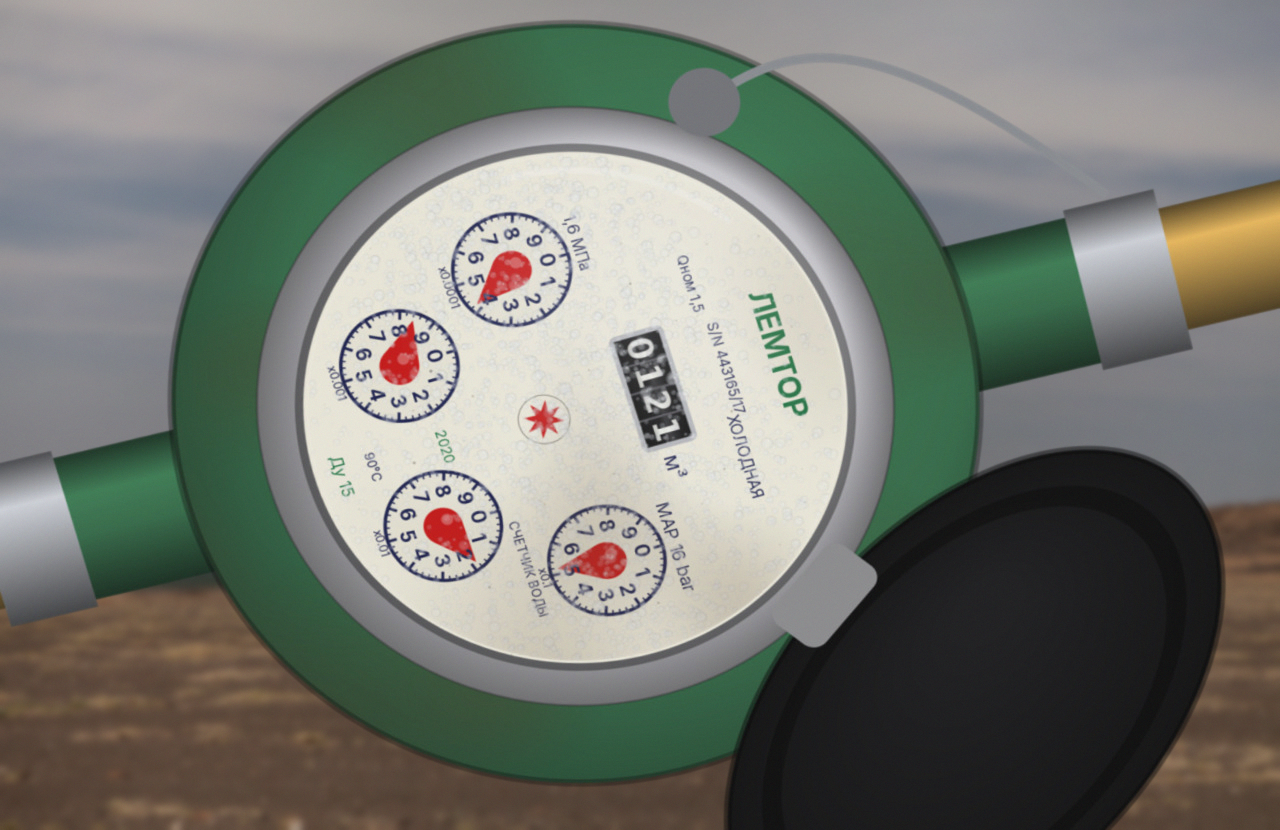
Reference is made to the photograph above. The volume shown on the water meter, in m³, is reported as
121.5184 m³
